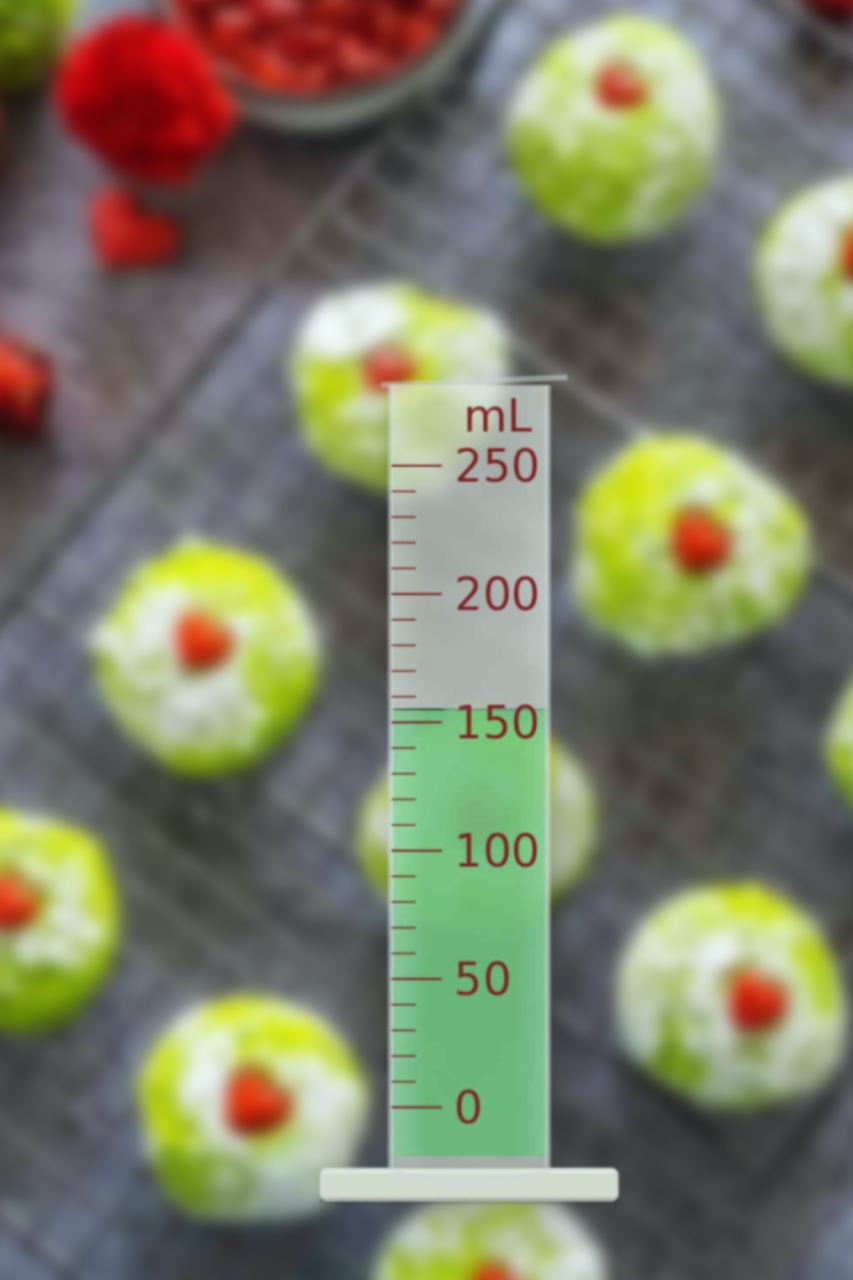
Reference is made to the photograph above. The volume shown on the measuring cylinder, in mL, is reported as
155 mL
